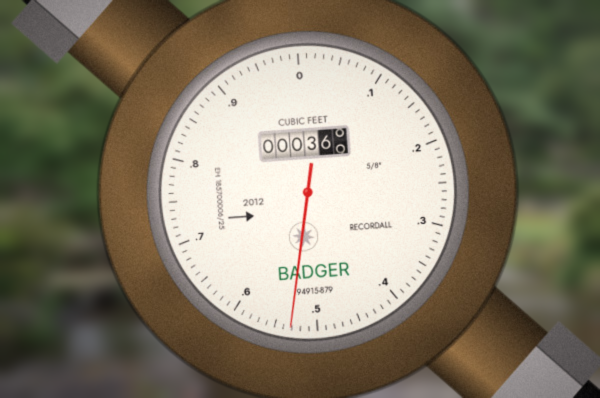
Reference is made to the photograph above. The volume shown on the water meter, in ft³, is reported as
368.53 ft³
